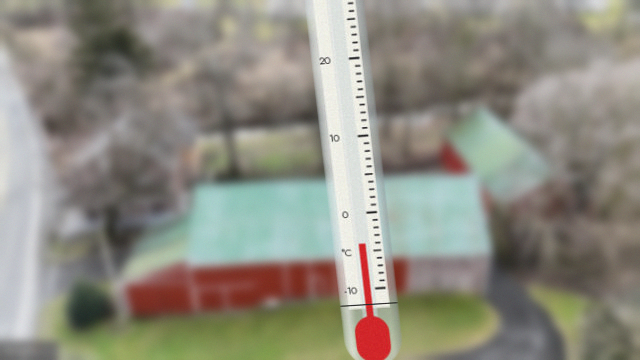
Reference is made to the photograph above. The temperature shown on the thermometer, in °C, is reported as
-4 °C
